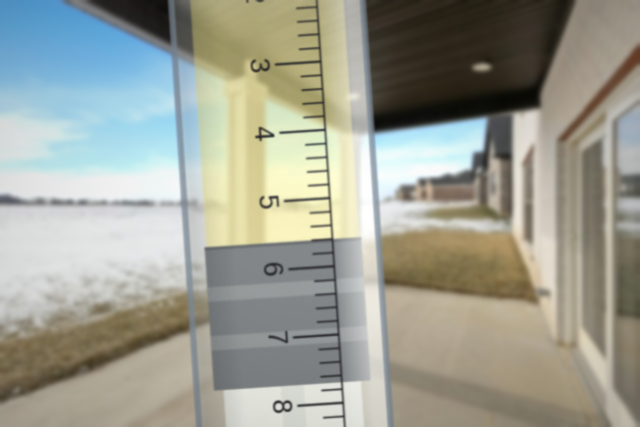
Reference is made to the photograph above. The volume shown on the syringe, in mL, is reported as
5.6 mL
